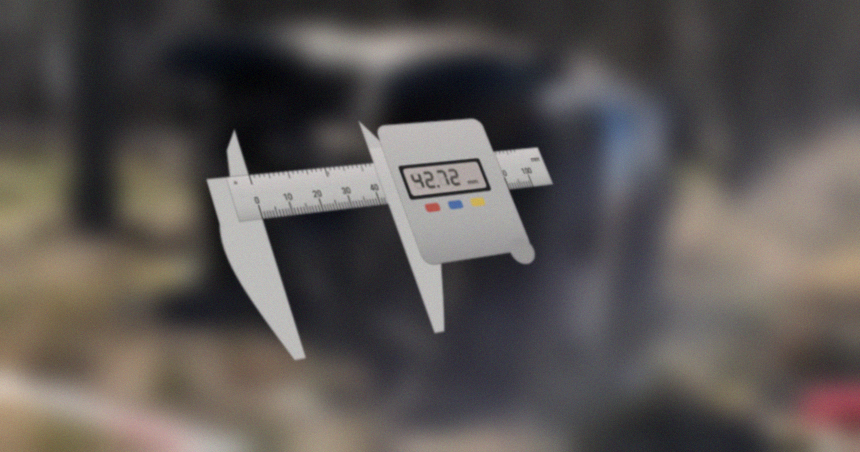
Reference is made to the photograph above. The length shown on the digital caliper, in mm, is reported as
42.72 mm
